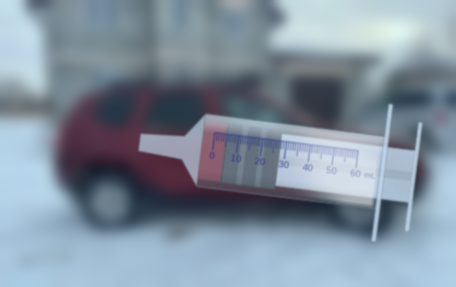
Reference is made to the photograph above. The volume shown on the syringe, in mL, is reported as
5 mL
